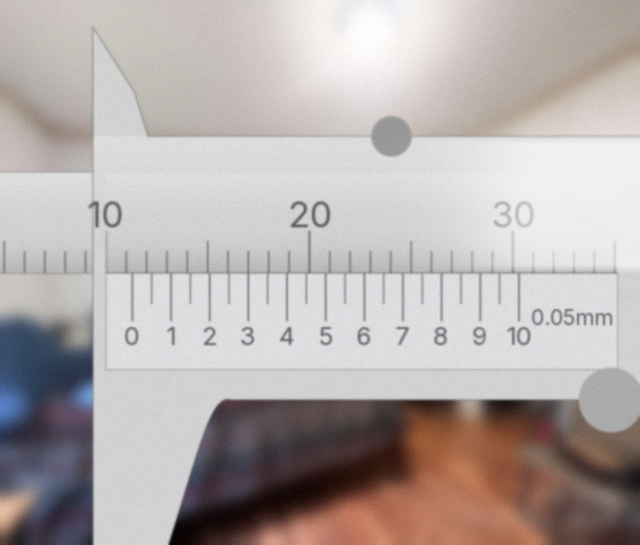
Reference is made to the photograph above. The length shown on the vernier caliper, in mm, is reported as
11.3 mm
